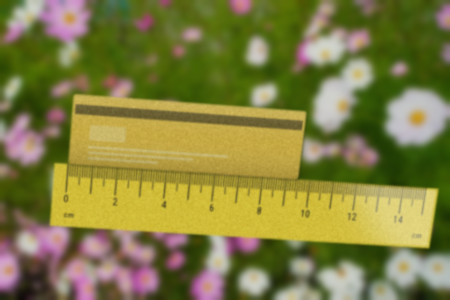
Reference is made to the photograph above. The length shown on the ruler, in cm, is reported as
9.5 cm
